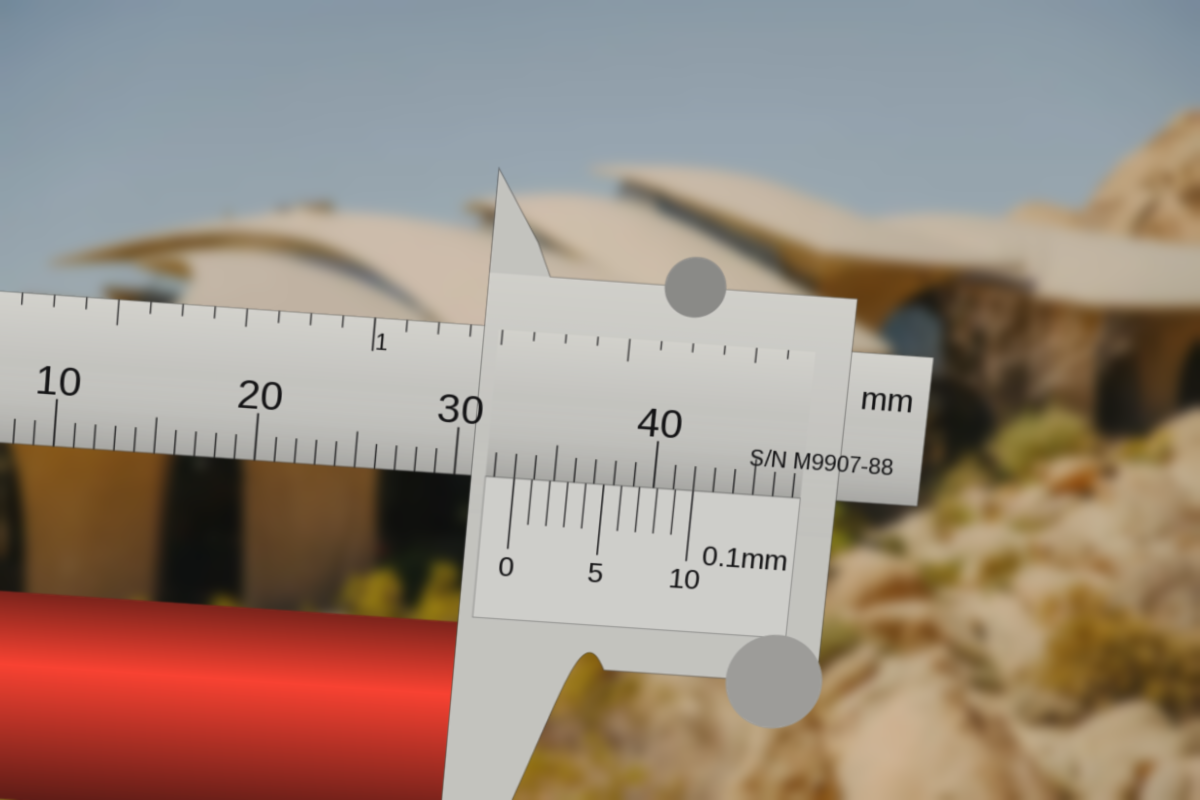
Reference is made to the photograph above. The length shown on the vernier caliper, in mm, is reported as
33.0 mm
